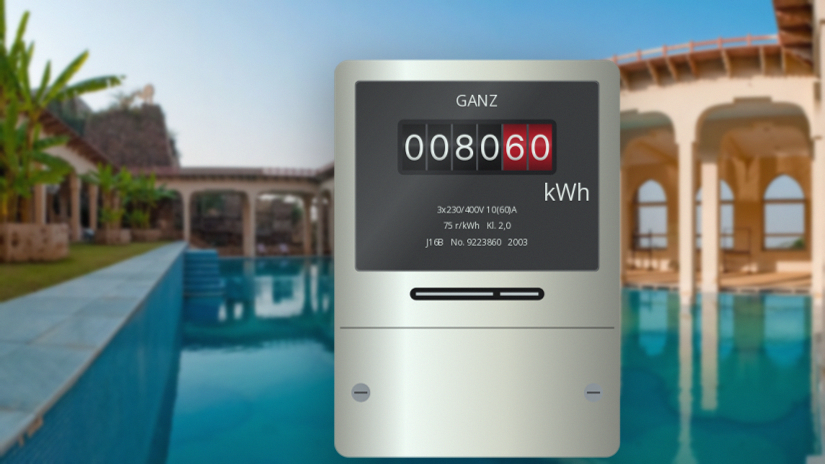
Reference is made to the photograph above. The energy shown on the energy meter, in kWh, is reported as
80.60 kWh
